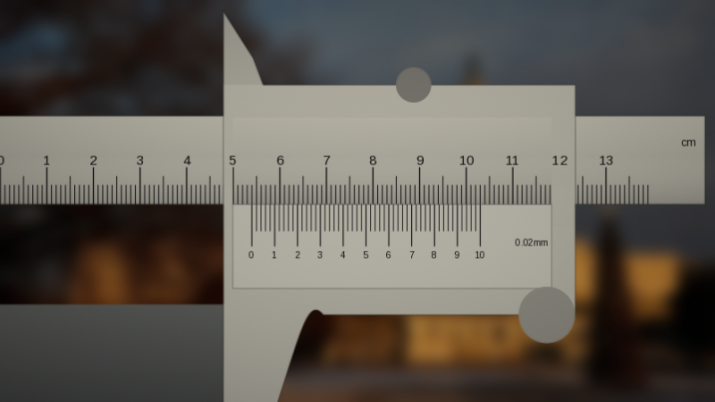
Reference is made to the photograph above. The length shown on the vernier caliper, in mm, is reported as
54.0 mm
